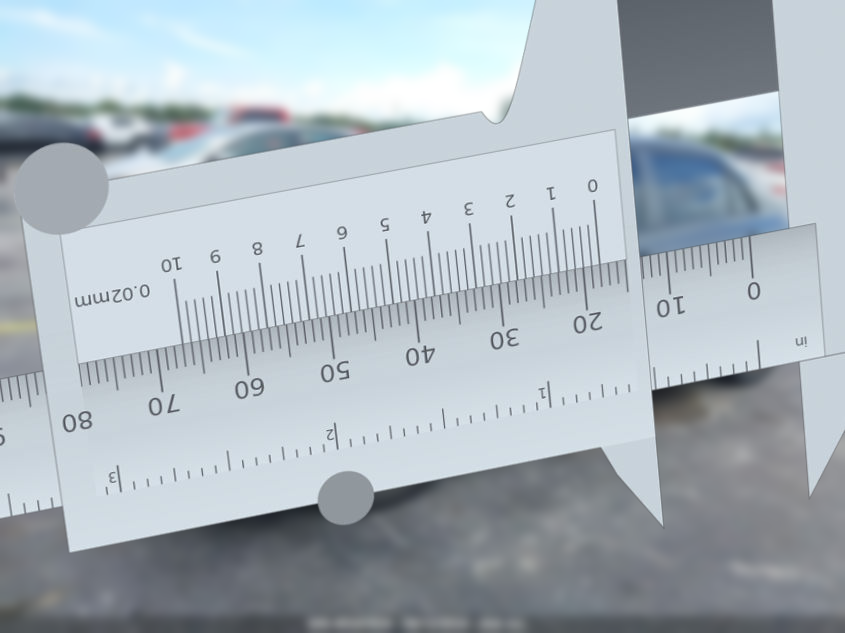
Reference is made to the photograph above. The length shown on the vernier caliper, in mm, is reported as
18.0 mm
